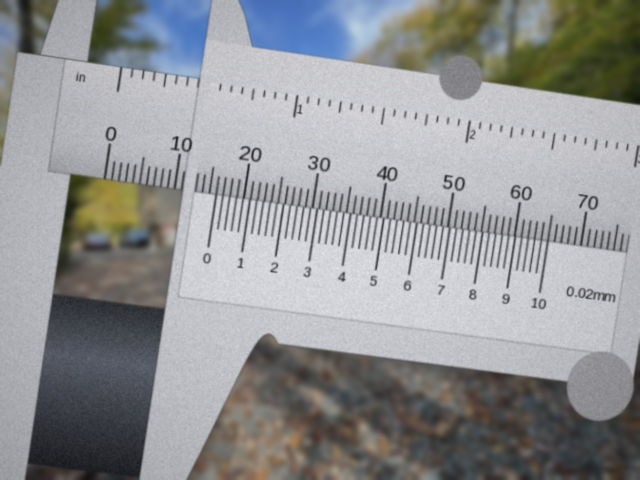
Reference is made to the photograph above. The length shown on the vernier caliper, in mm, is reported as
16.0 mm
